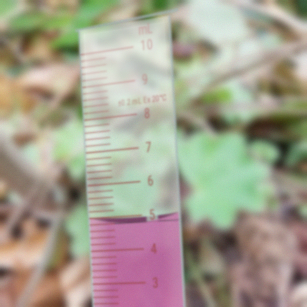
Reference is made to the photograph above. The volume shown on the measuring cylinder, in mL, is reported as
4.8 mL
